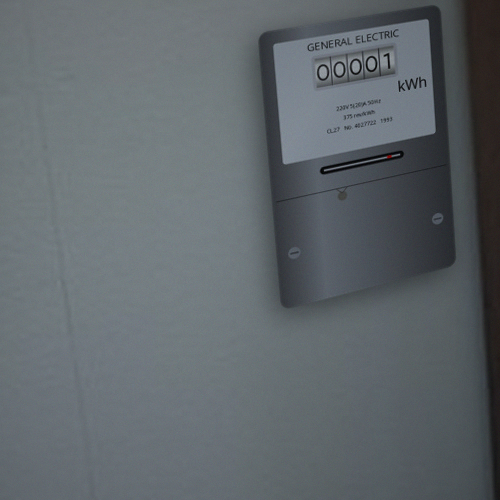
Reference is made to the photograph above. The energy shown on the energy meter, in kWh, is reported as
1 kWh
